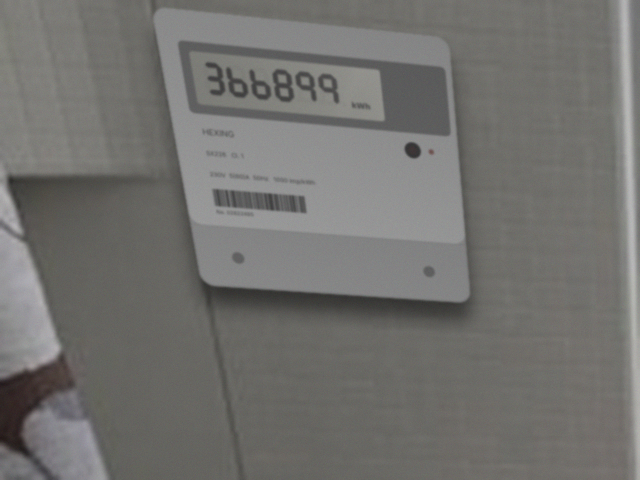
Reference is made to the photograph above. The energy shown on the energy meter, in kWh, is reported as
366899 kWh
